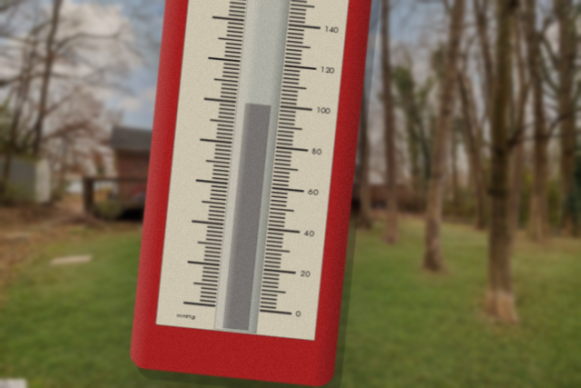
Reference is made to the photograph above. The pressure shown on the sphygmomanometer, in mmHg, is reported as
100 mmHg
